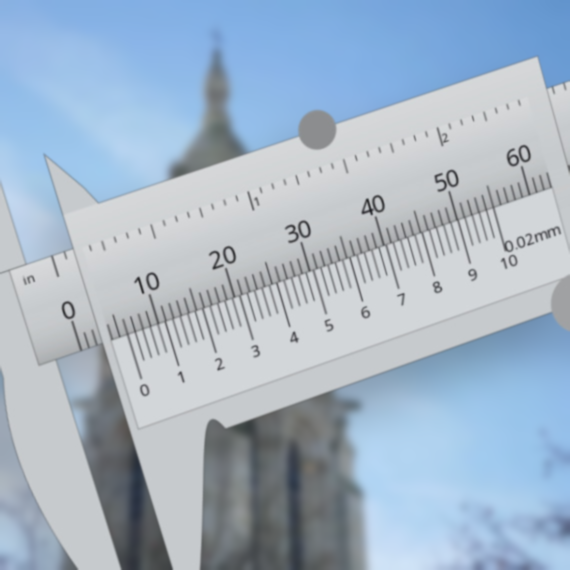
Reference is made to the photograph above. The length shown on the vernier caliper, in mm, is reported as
6.0 mm
